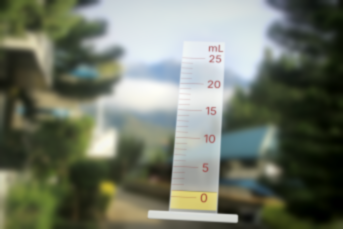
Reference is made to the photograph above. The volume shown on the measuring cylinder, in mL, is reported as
1 mL
